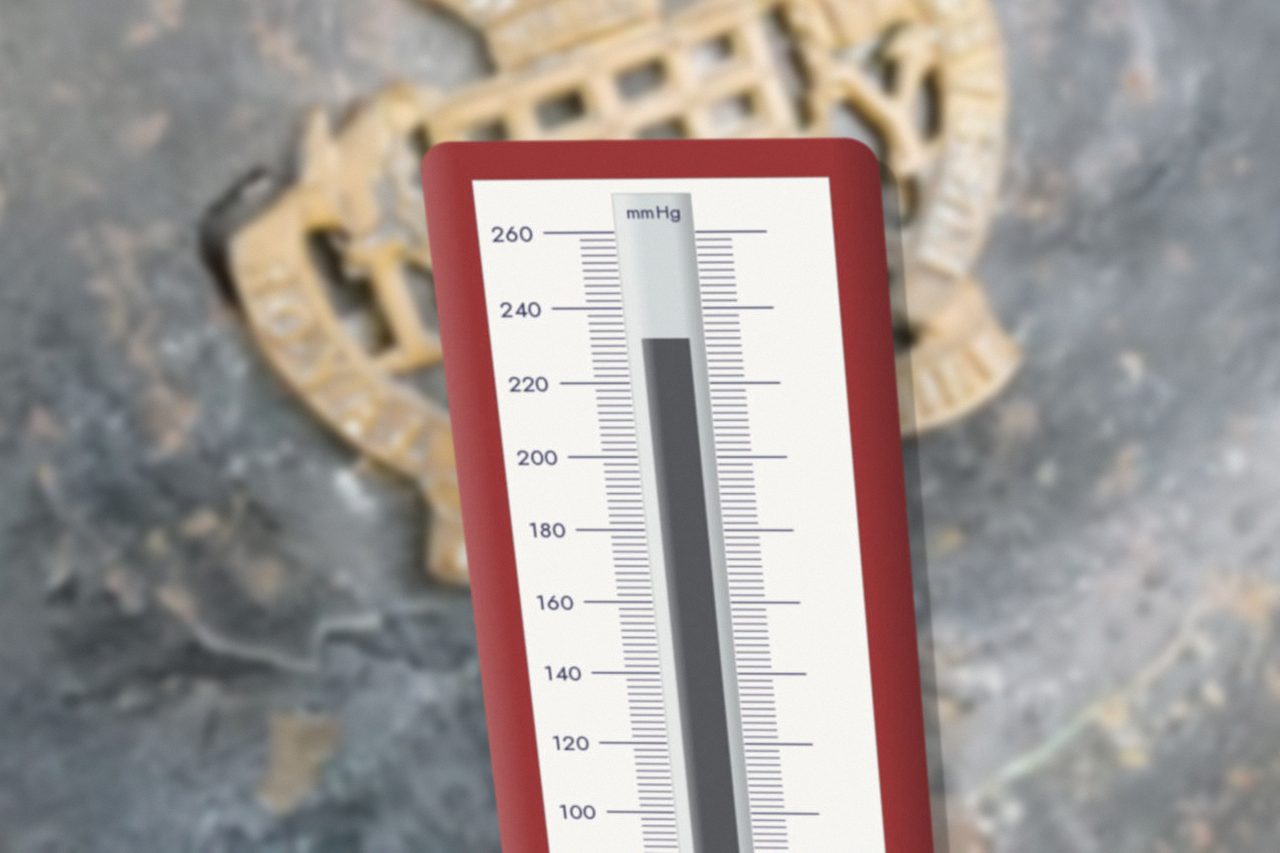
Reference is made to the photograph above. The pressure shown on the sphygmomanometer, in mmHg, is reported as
232 mmHg
